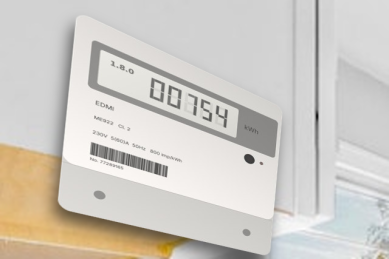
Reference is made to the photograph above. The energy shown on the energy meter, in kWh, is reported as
754 kWh
